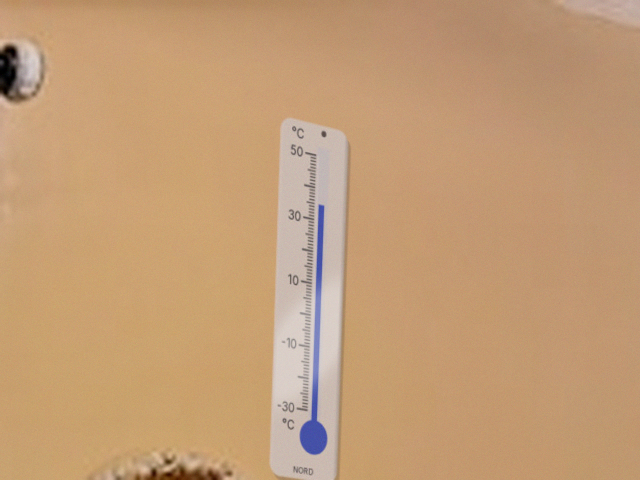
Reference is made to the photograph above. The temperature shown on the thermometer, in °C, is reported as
35 °C
